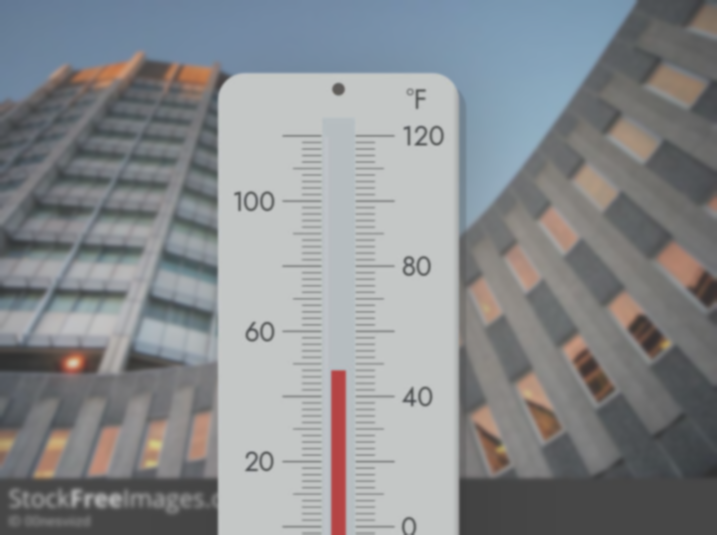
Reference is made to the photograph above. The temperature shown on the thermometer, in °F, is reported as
48 °F
